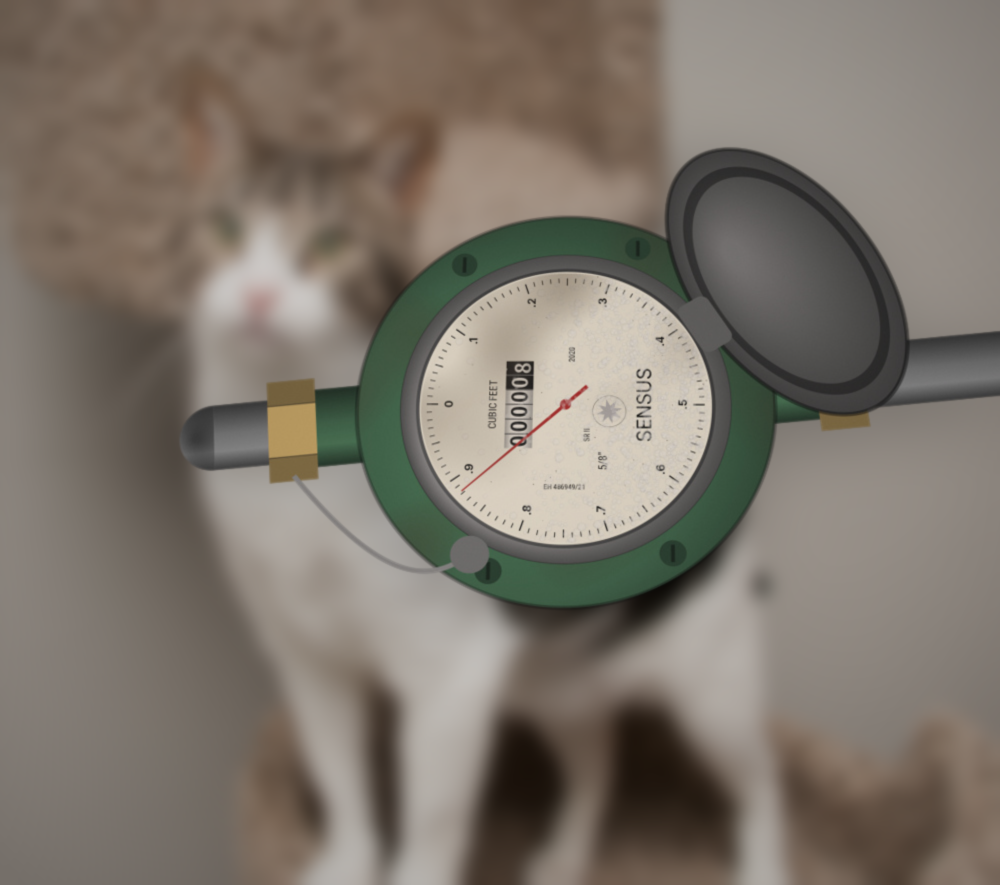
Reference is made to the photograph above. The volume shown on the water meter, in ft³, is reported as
7.88 ft³
